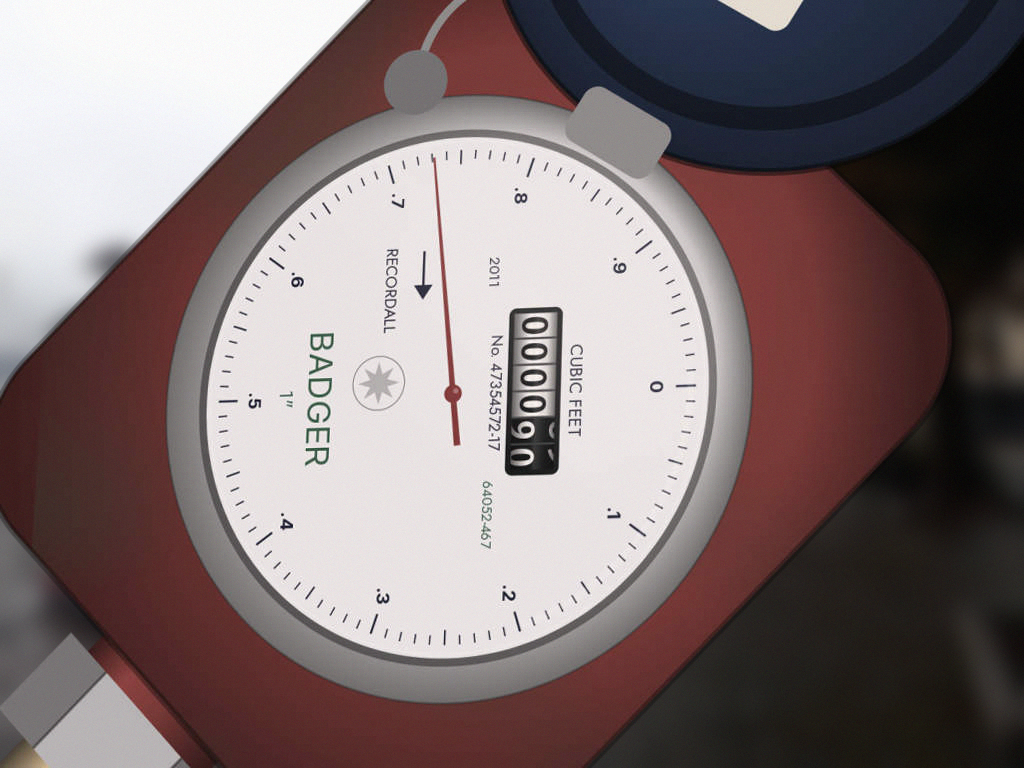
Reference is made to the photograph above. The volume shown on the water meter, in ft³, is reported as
89.73 ft³
